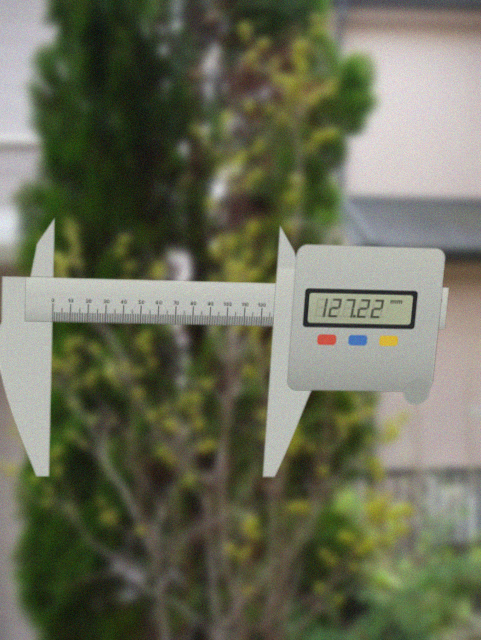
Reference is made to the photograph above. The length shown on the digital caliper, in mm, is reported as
127.22 mm
